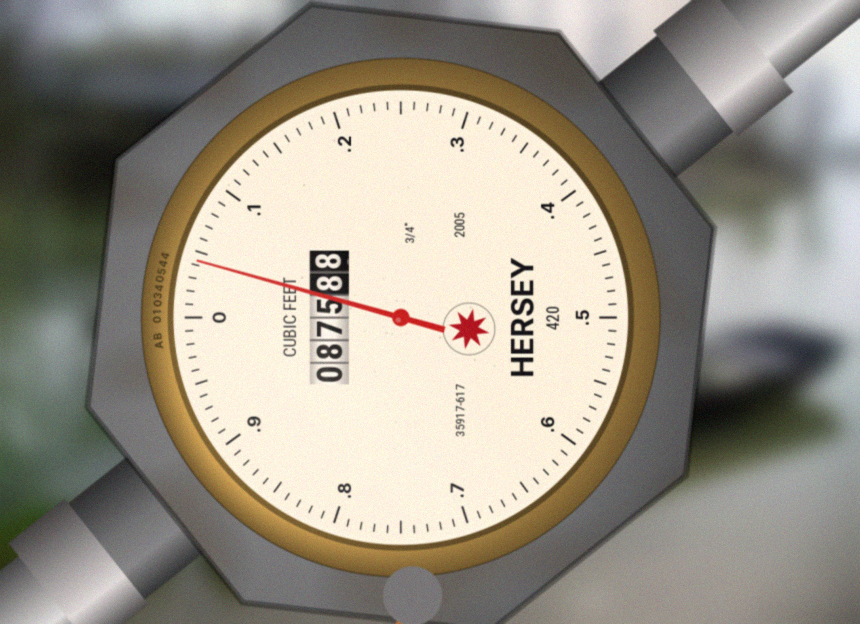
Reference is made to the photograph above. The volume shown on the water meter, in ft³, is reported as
87588.04 ft³
